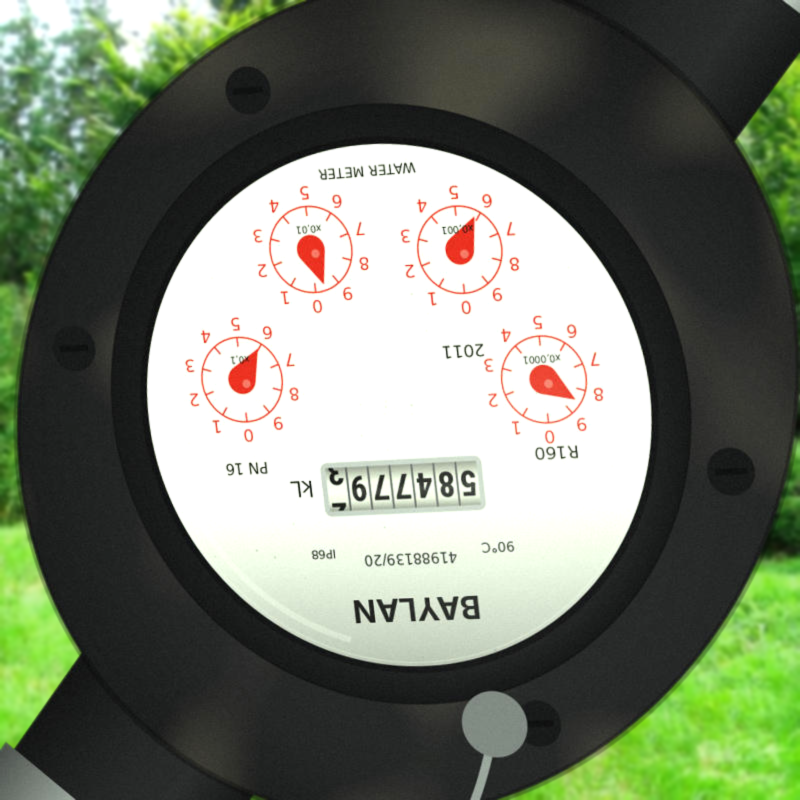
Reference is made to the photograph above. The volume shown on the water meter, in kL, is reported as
5847792.5958 kL
